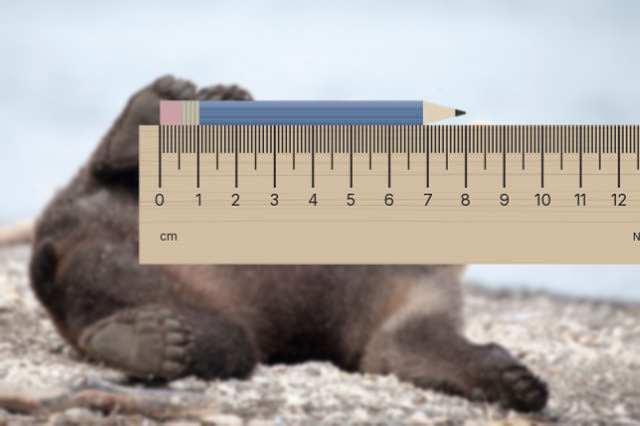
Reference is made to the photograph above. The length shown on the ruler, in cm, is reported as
8 cm
